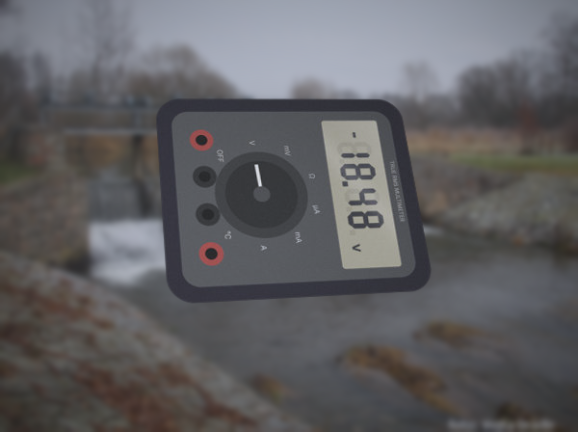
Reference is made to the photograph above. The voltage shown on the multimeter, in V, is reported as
-18.48 V
